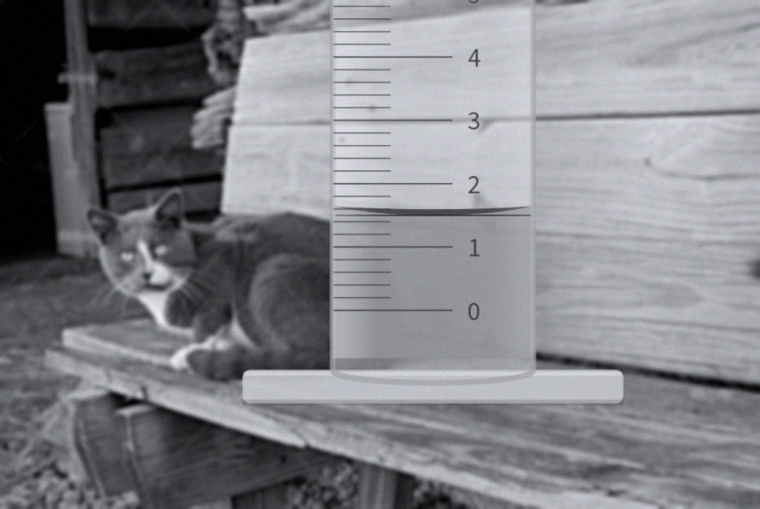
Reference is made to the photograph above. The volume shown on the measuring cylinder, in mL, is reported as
1.5 mL
